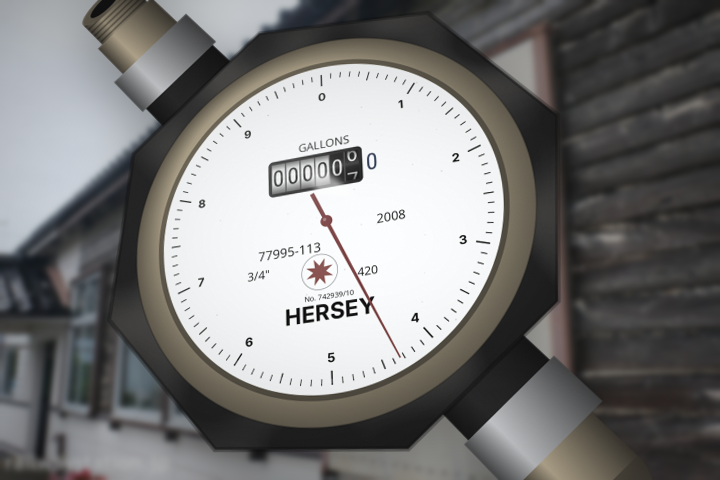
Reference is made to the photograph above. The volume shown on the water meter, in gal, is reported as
64.3 gal
